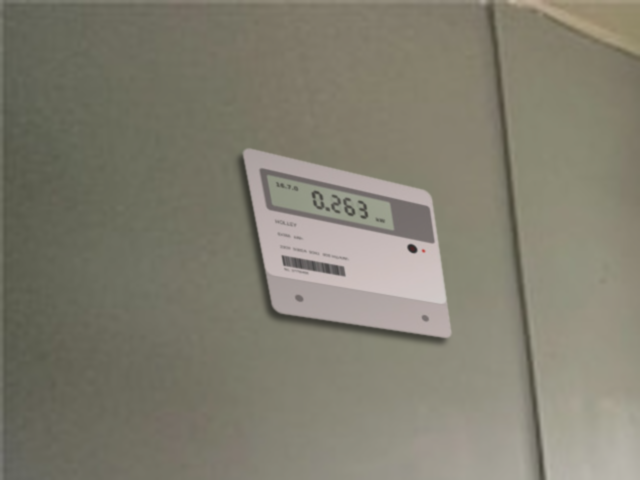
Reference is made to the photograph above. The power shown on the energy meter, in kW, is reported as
0.263 kW
